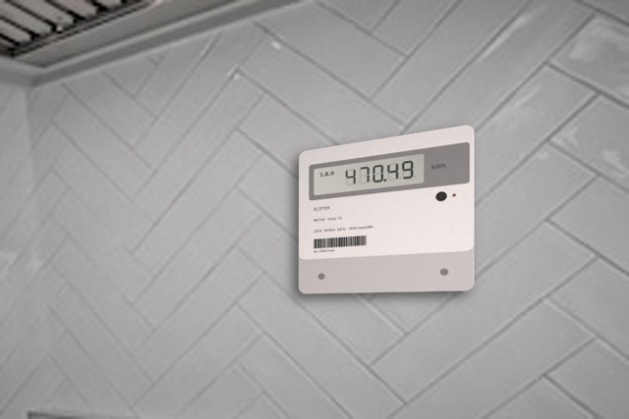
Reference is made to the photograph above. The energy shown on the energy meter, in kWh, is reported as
470.49 kWh
